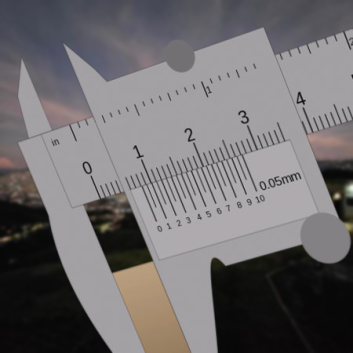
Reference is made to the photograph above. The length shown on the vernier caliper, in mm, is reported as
8.2 mm
